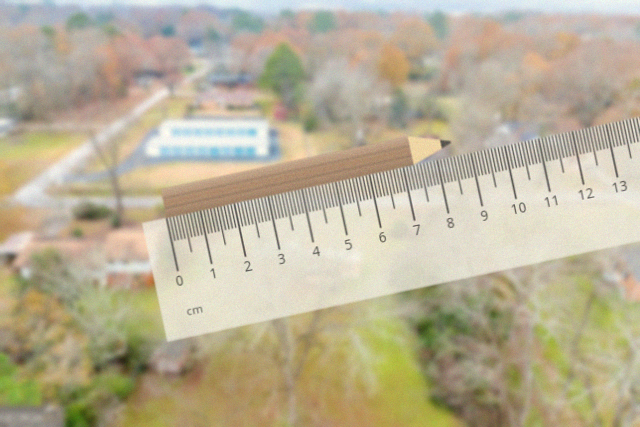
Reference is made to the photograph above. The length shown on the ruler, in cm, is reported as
8.5 cm
